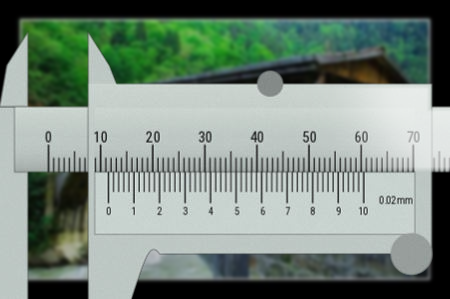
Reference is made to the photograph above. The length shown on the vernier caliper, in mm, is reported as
11.5 mm
